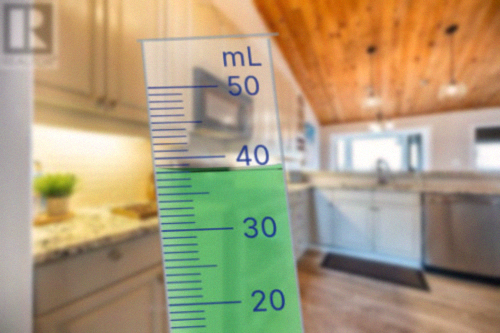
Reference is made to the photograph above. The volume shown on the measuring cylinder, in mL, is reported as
38 mL
